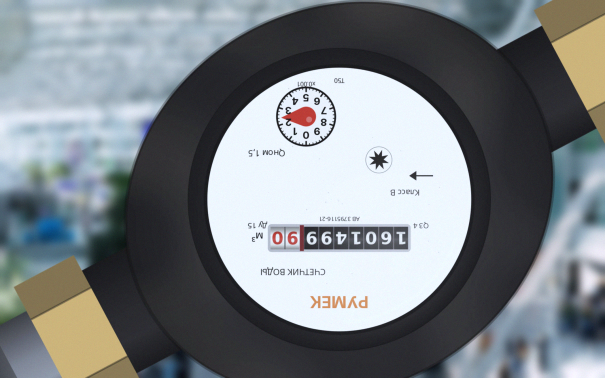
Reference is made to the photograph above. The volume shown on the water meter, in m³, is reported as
1601499.902 m³
